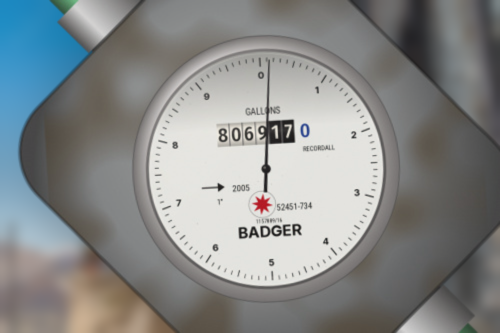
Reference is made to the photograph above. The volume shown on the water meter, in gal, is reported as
8069170.1 gal
